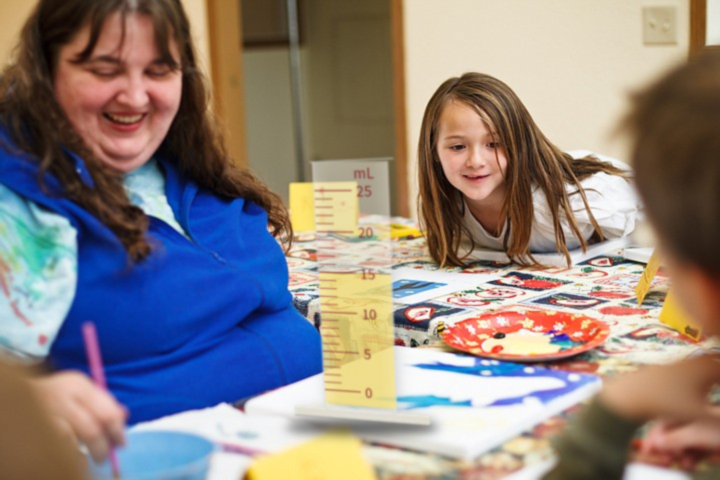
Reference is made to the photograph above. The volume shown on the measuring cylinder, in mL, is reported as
15 mL
